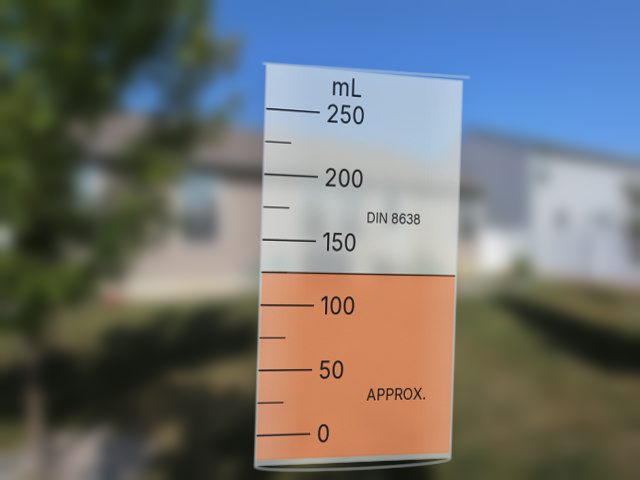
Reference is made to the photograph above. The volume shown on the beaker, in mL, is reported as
125 mL
